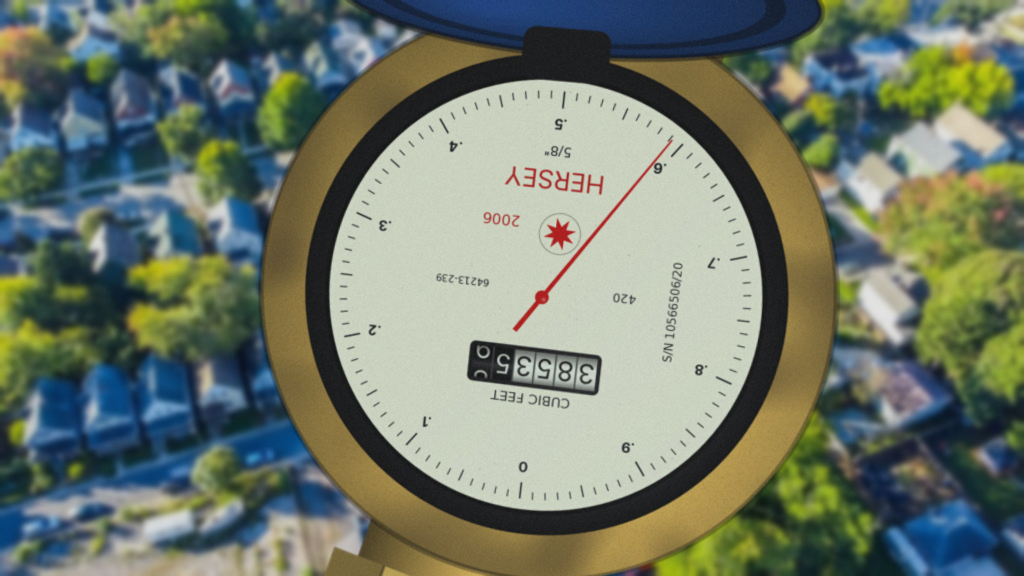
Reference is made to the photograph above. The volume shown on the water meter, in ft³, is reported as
385358.59 ft³
